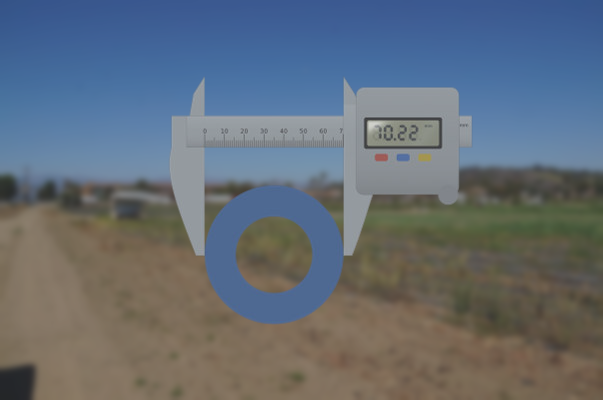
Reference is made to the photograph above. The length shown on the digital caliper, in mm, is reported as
70.22 mm
